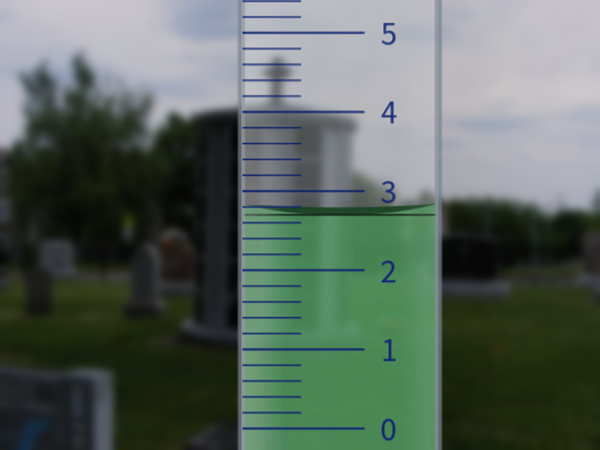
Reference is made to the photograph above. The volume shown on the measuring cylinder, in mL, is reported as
2.7 mL
